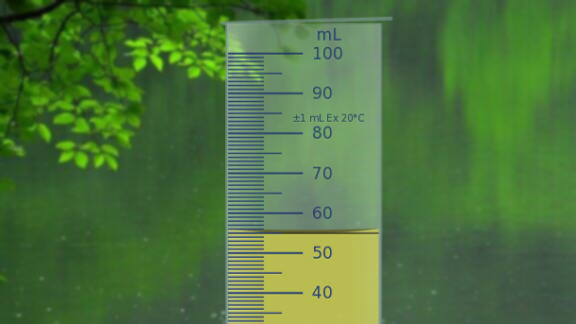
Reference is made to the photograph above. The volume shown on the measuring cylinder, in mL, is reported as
55 mL
